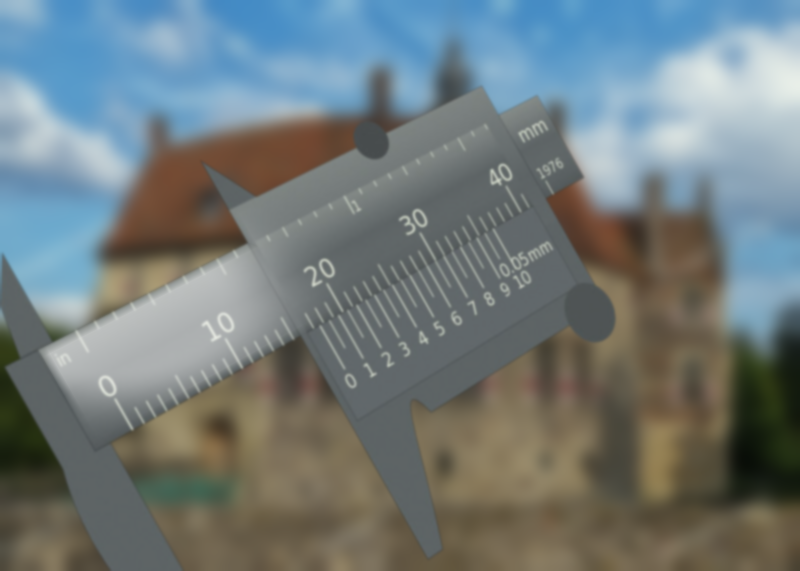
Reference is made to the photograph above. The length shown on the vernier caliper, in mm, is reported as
17.6 mm
